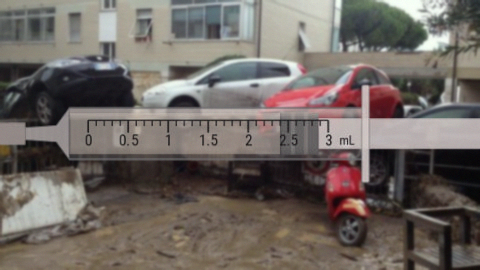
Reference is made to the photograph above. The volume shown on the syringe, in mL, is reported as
2.4 mL
